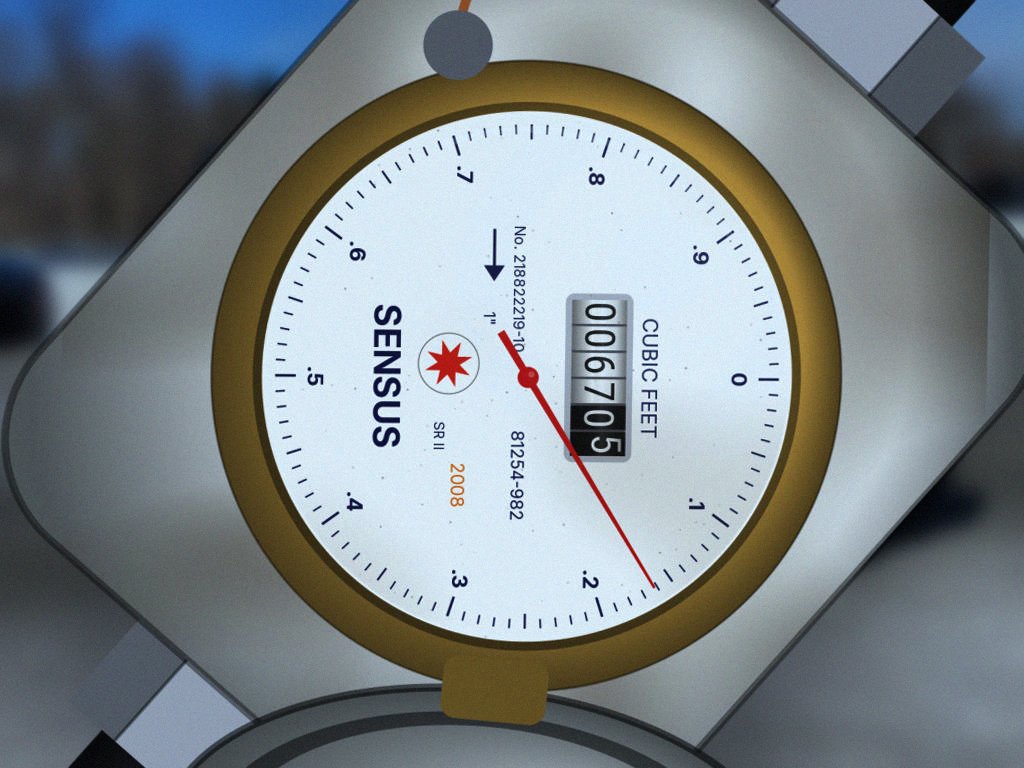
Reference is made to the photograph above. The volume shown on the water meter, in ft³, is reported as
6705.16 ft³
